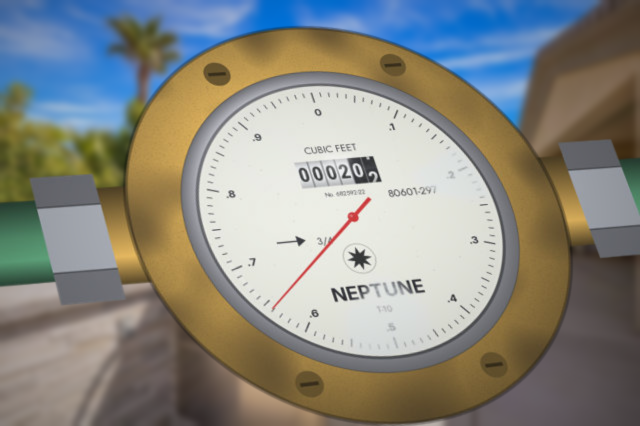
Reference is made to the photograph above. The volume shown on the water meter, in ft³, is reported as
201.64 ft³
